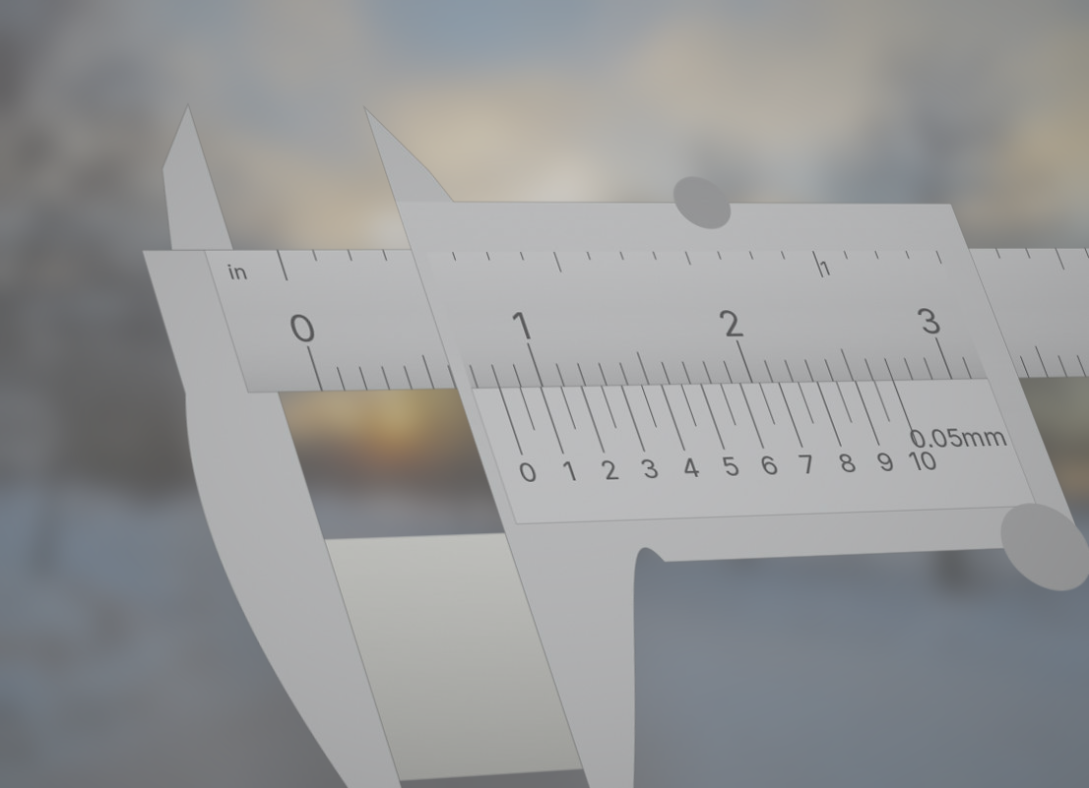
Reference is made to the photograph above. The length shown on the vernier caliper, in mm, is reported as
8.0 mm
